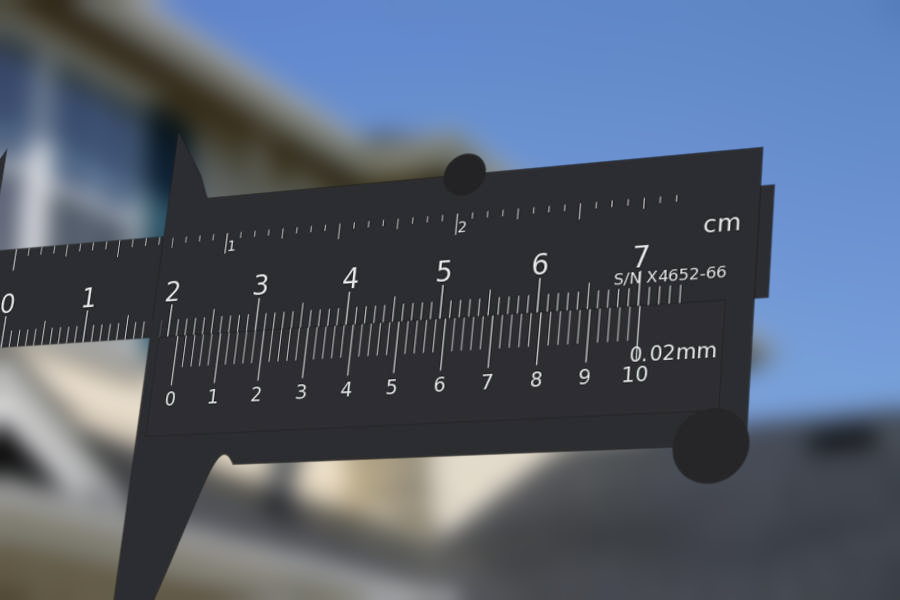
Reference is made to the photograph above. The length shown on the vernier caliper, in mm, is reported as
21.2 mm
